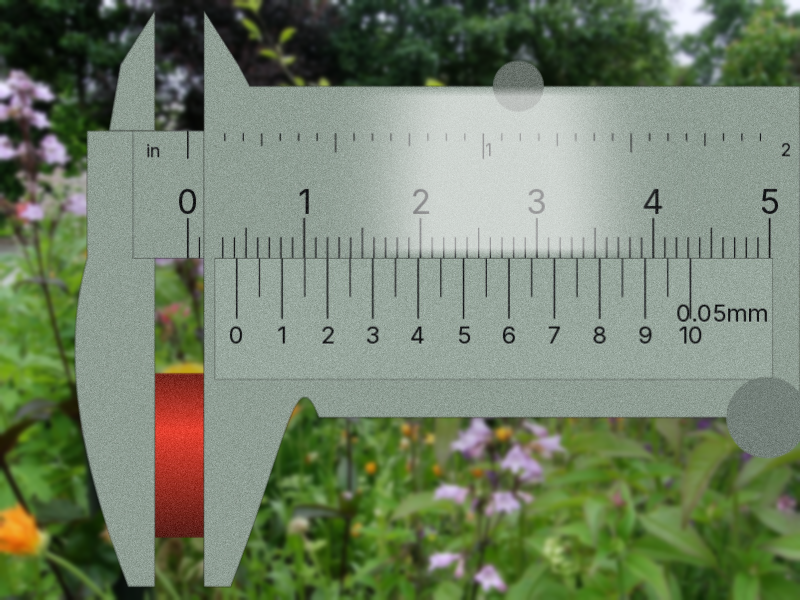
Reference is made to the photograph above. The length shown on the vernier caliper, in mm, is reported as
4.2 mm
